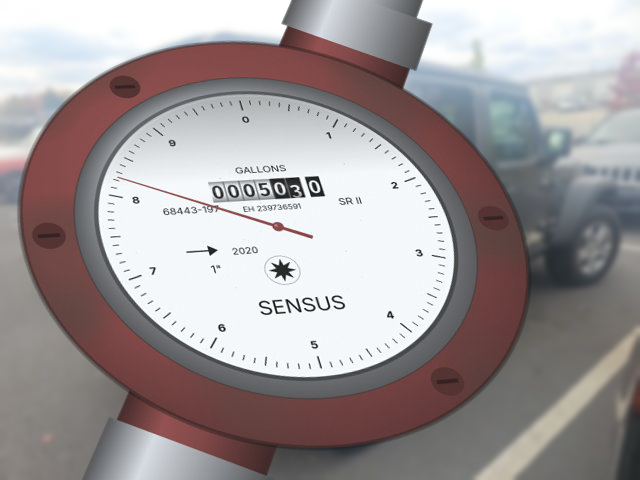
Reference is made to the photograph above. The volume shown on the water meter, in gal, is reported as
5028.2 gal
